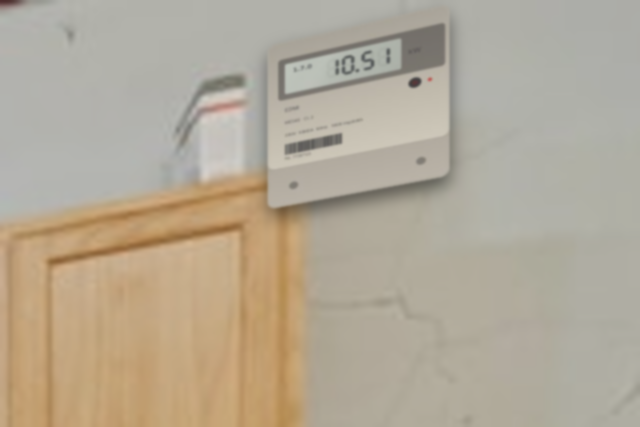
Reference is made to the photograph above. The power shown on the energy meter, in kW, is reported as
10.51 kW
